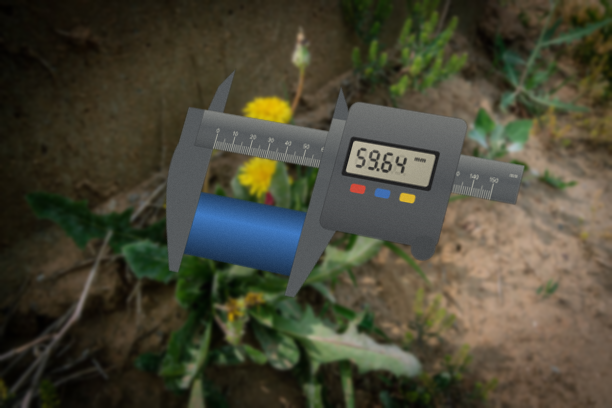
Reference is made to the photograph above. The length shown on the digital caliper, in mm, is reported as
59.64 mm
